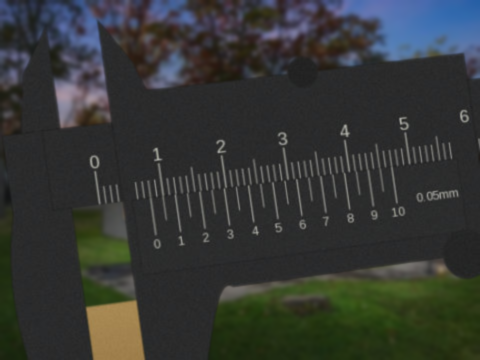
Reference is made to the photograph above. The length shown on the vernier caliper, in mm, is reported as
8.0 mm
